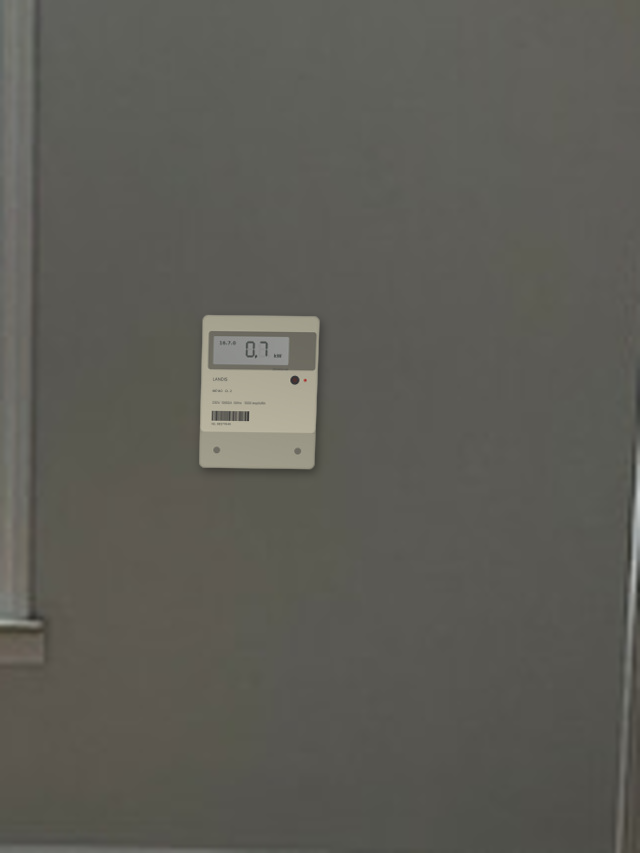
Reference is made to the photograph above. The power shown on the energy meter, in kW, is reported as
0.7 kW
